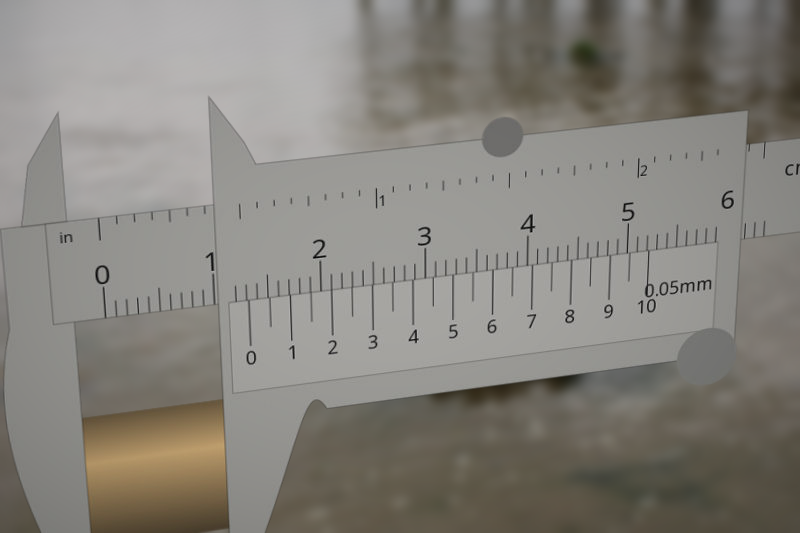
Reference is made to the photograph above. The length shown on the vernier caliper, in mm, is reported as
13.2 mm
